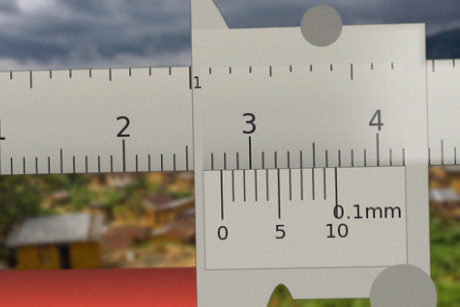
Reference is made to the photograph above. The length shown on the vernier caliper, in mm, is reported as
27.7 mm
